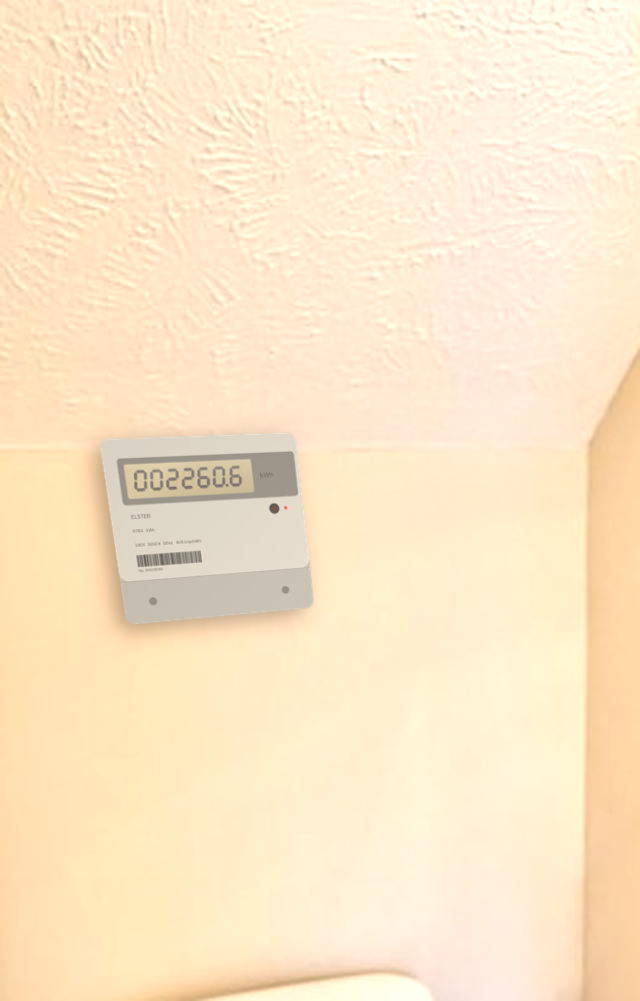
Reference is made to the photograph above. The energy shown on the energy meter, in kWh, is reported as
2260.6 kWh
